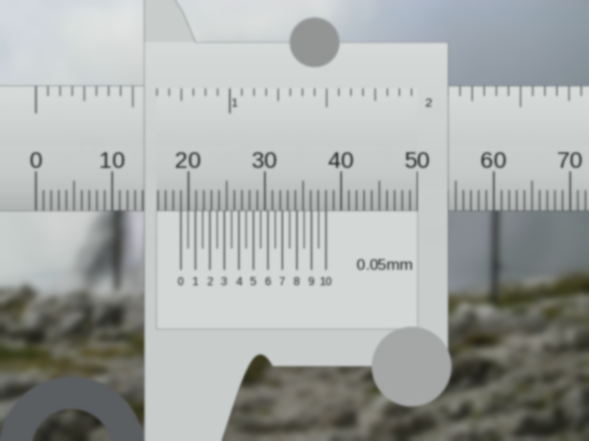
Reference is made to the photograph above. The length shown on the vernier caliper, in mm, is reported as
19.0 mm
